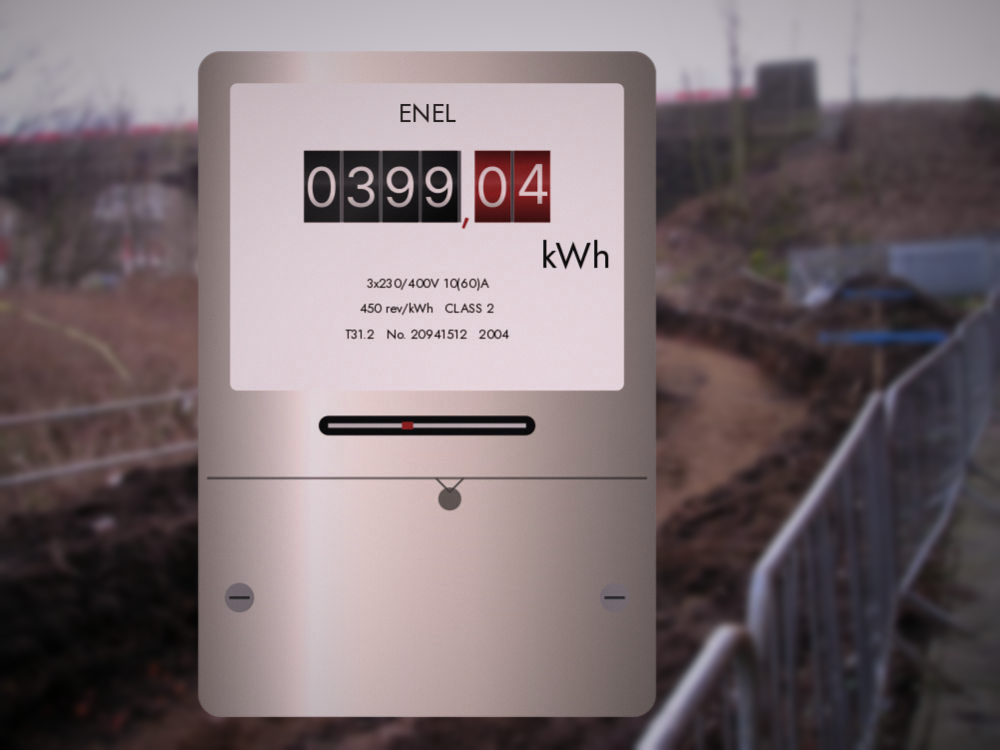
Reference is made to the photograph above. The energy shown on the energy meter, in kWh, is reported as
399.04 kWh
